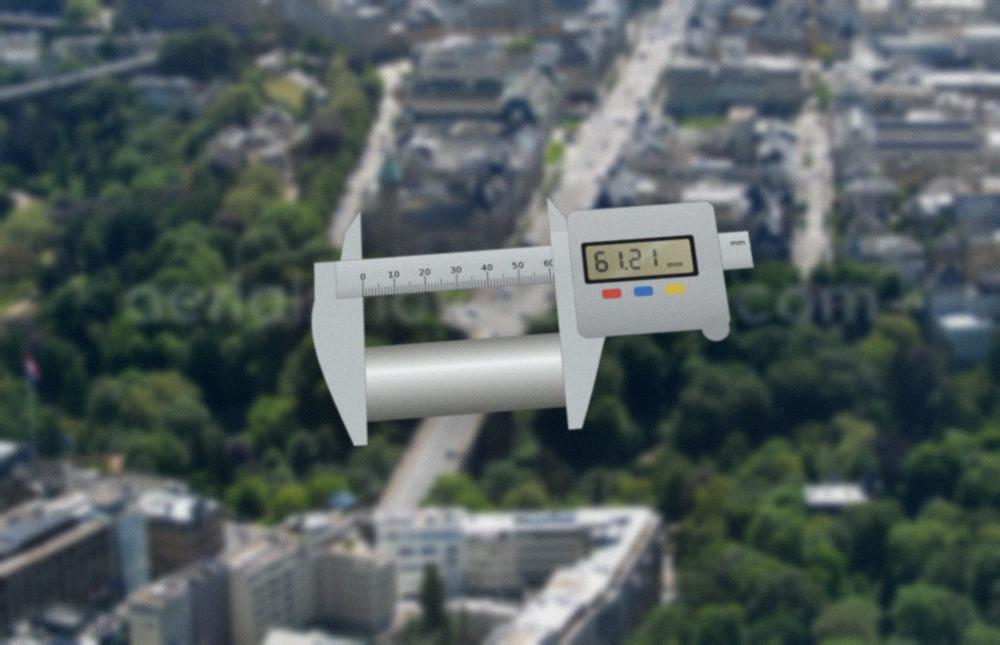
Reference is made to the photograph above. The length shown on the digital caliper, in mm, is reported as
61.21 mm
